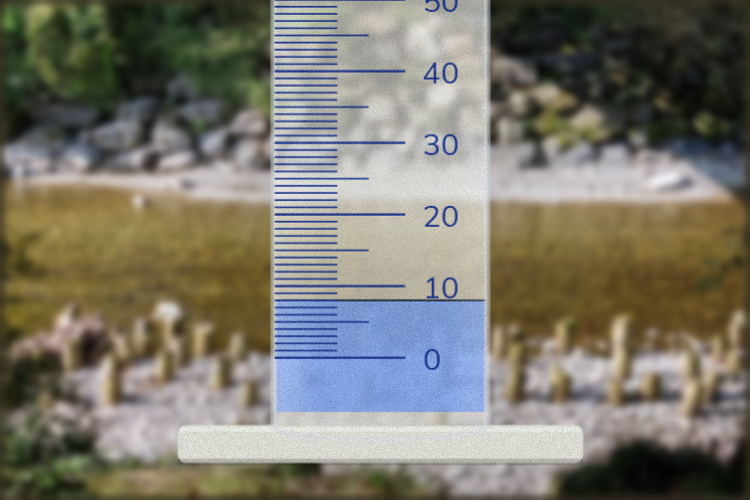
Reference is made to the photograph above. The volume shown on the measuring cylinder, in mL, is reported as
8 mL
